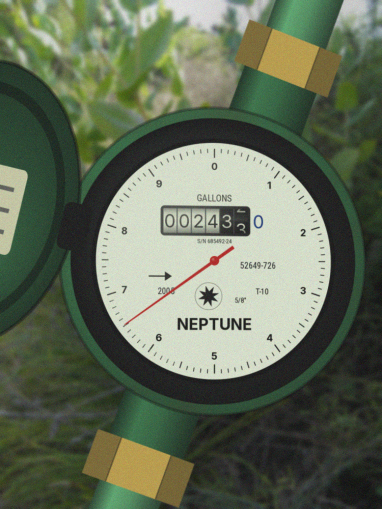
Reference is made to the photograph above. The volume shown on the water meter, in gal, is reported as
24326.5 gal
